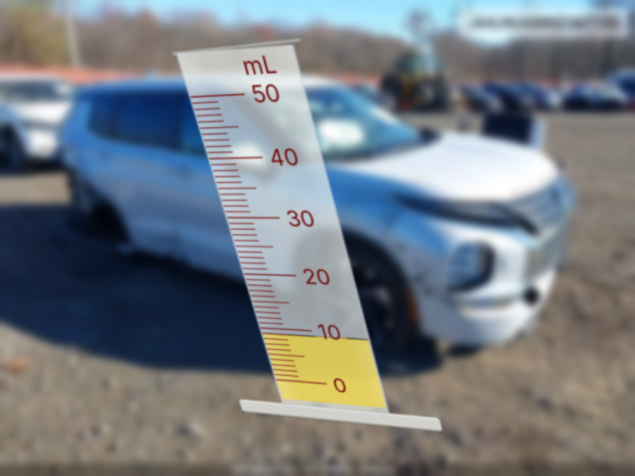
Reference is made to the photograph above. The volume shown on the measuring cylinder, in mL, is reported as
9 mL
